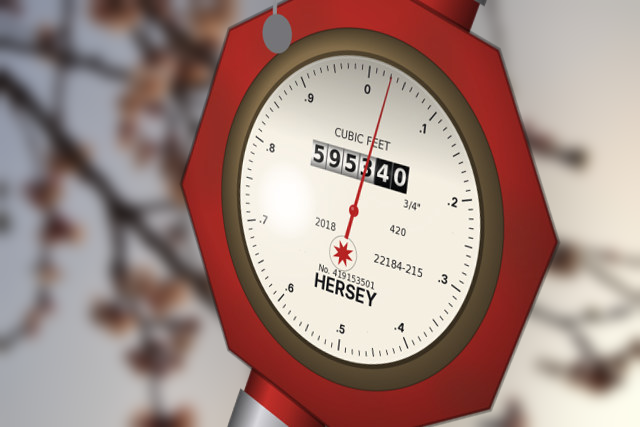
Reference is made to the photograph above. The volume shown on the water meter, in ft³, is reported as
595340.03 ft³
